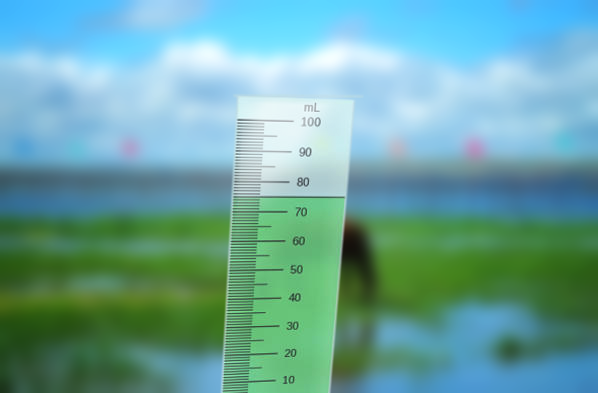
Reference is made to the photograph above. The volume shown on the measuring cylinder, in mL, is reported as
75 mL
